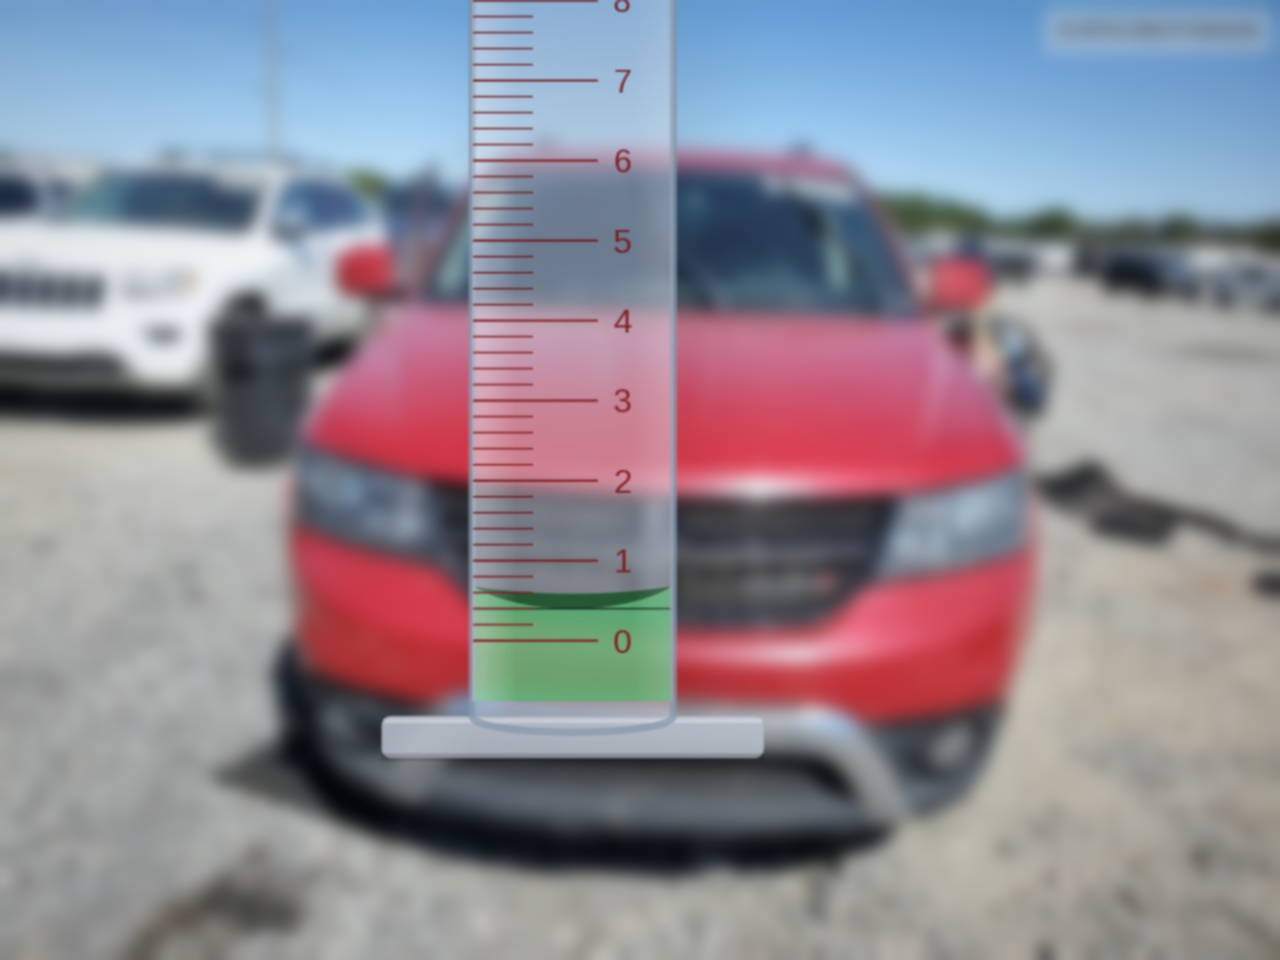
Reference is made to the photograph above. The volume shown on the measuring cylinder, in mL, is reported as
0.4 mL
